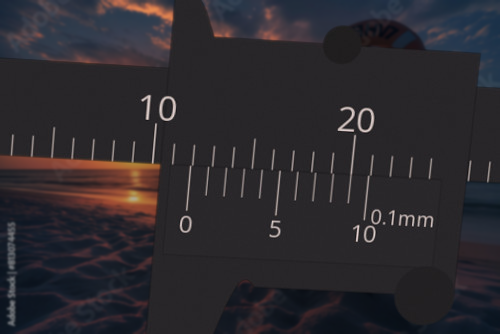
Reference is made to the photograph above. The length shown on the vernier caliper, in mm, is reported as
11.9 mm
